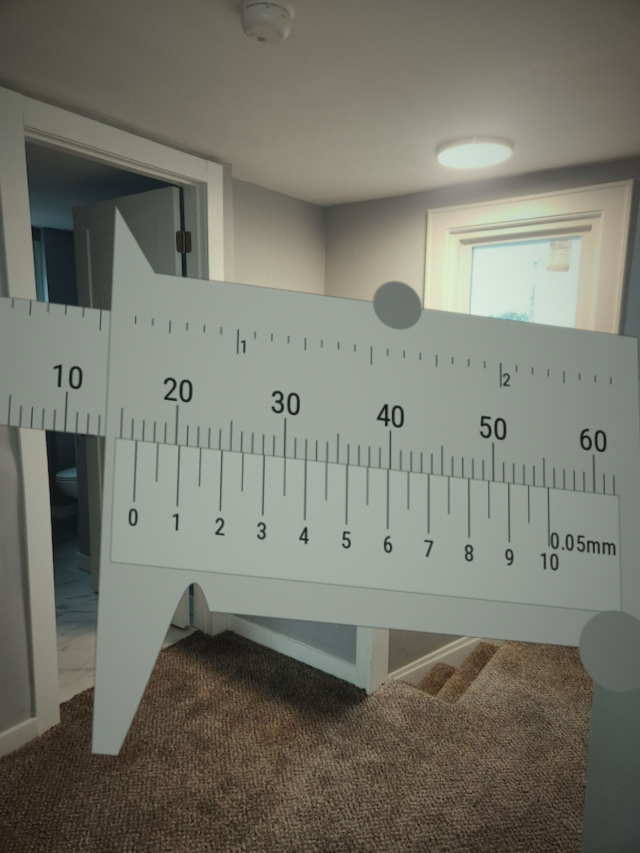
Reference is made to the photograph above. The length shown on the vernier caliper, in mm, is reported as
16.4 mm
